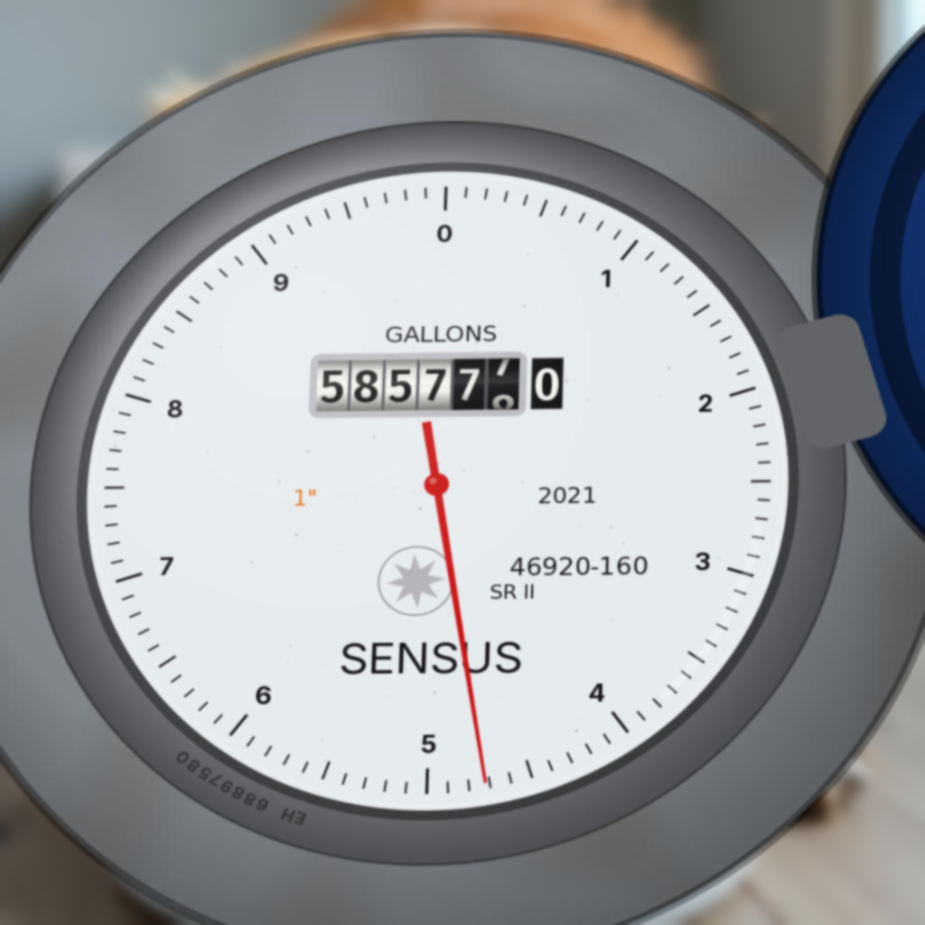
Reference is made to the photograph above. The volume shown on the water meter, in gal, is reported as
5857774.7 gal
